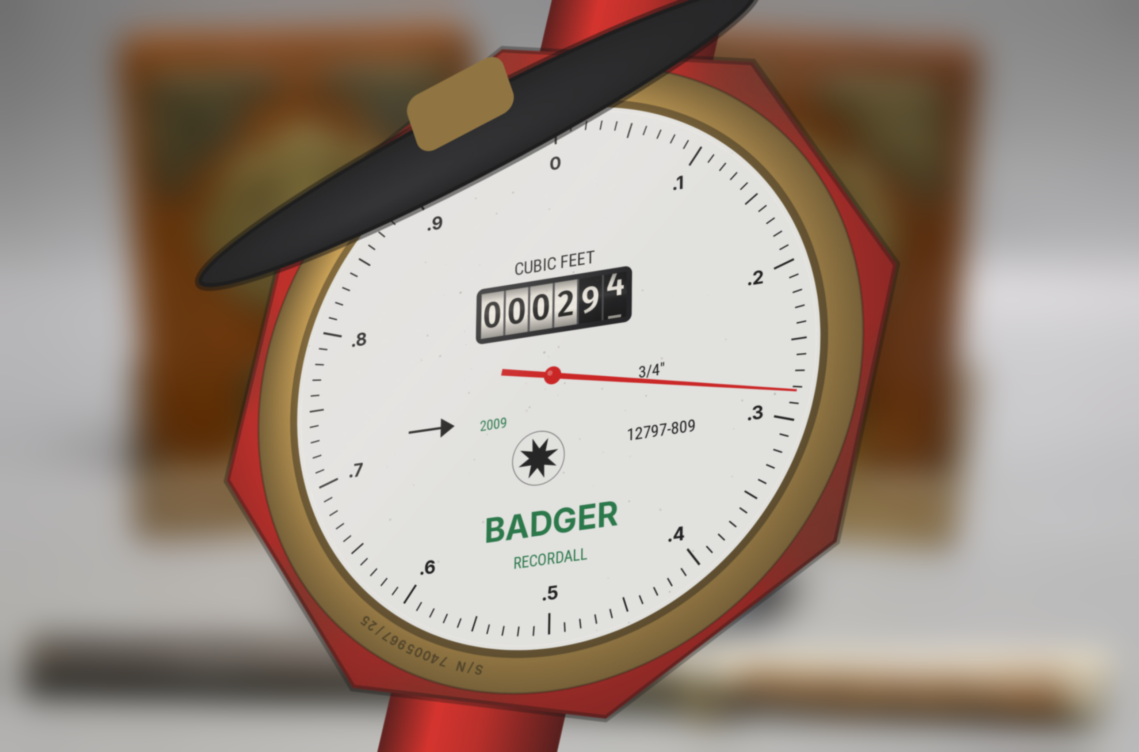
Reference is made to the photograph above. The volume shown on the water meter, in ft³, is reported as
294.28 ft³
